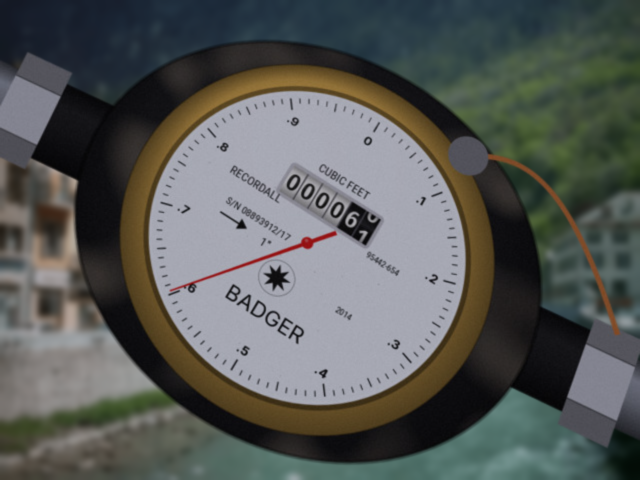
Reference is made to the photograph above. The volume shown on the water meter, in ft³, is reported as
60.60 ft³
